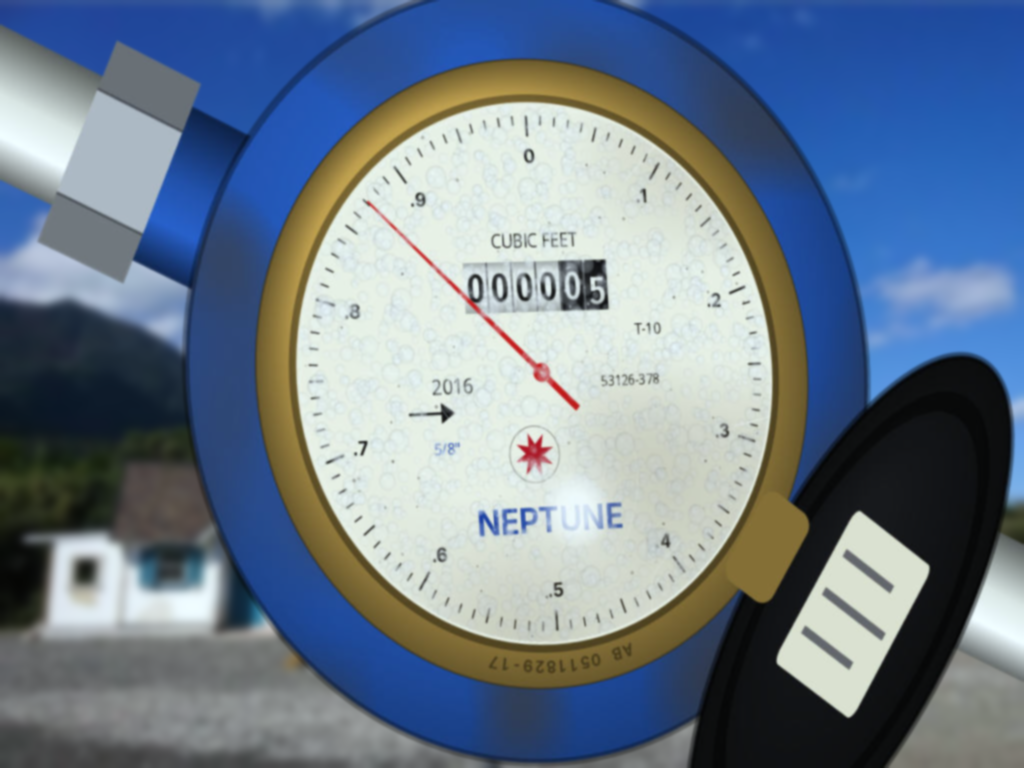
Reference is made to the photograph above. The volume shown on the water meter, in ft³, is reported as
4.87 ft³
